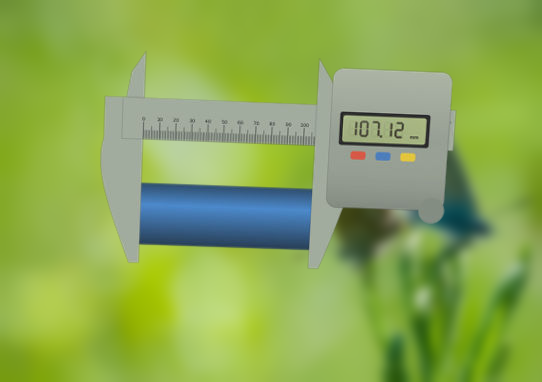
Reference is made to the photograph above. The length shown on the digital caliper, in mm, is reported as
107.12 mm
